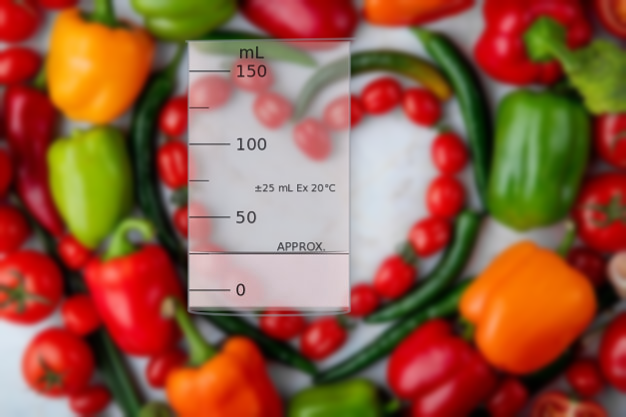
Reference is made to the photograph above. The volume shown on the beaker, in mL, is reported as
25 mL
